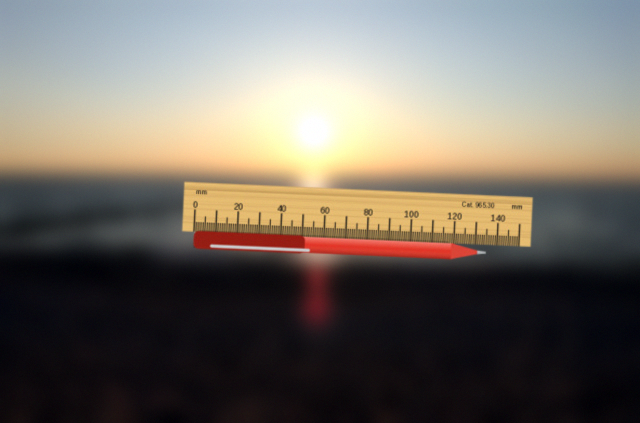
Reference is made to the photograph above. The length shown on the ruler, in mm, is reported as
135 mm
